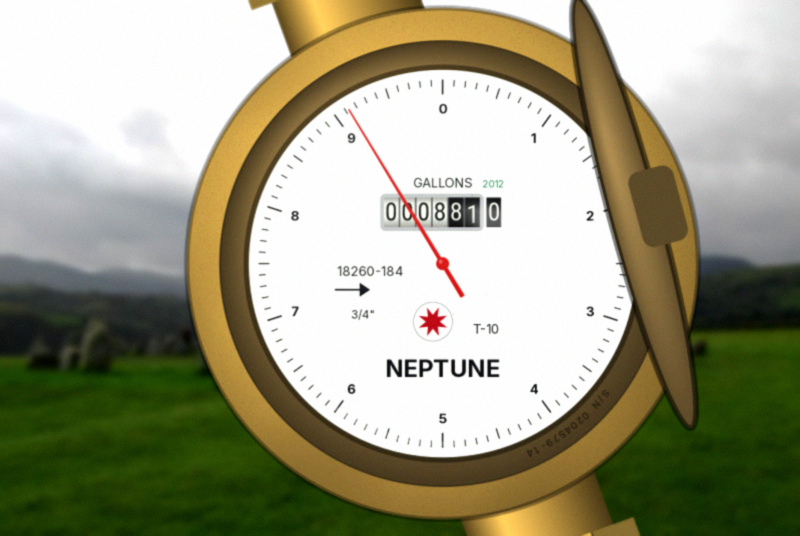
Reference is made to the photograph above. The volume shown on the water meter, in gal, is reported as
8809.1 gal
